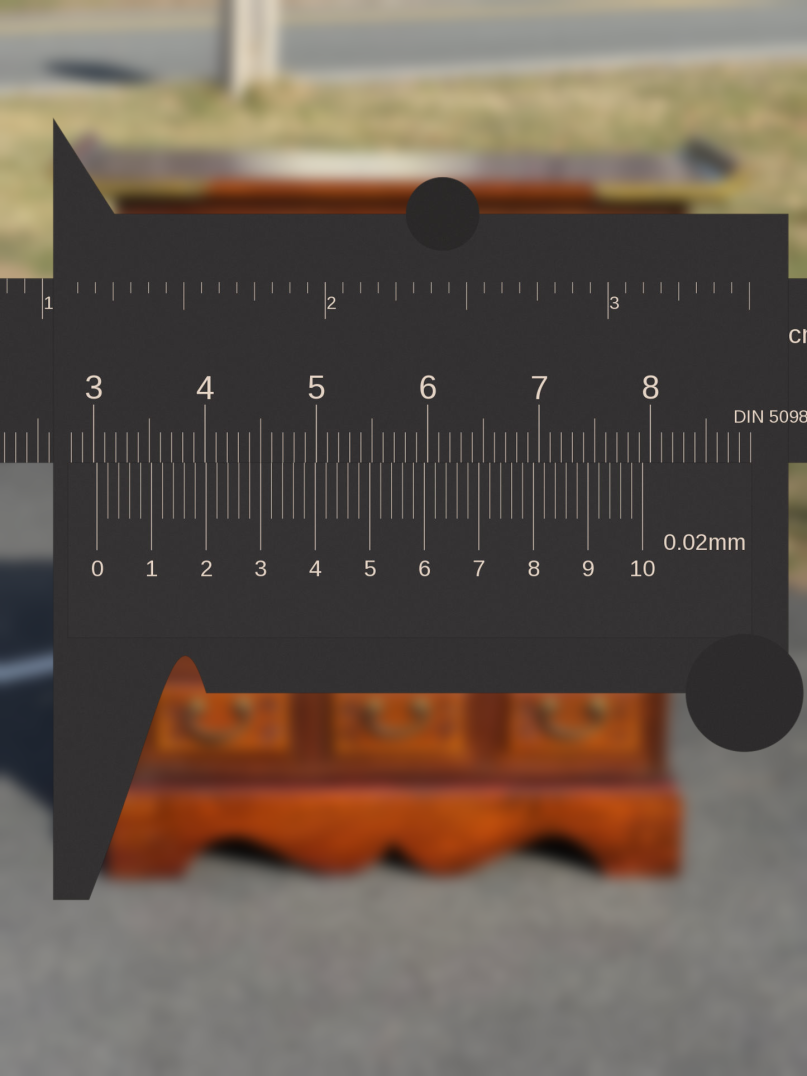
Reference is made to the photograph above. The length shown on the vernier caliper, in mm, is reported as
30.3 mm
